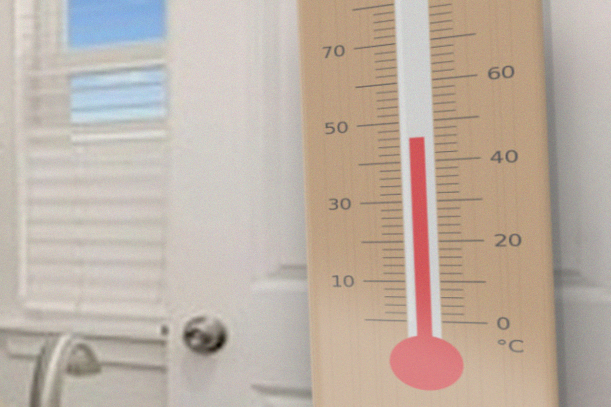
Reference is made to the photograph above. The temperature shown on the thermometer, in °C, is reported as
46 °C
